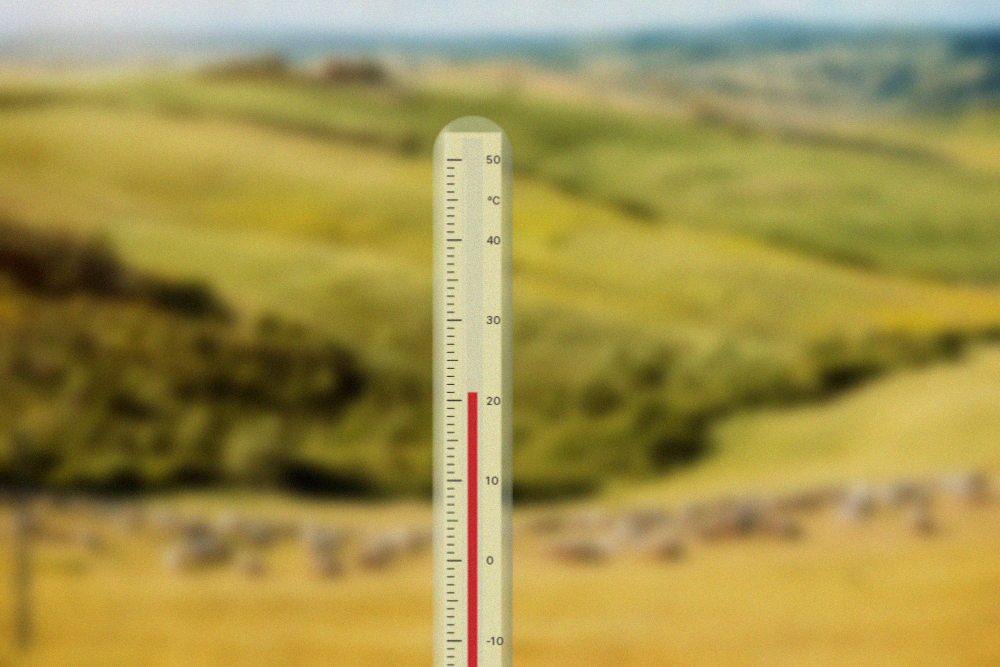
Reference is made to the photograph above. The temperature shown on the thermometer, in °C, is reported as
21 °C
